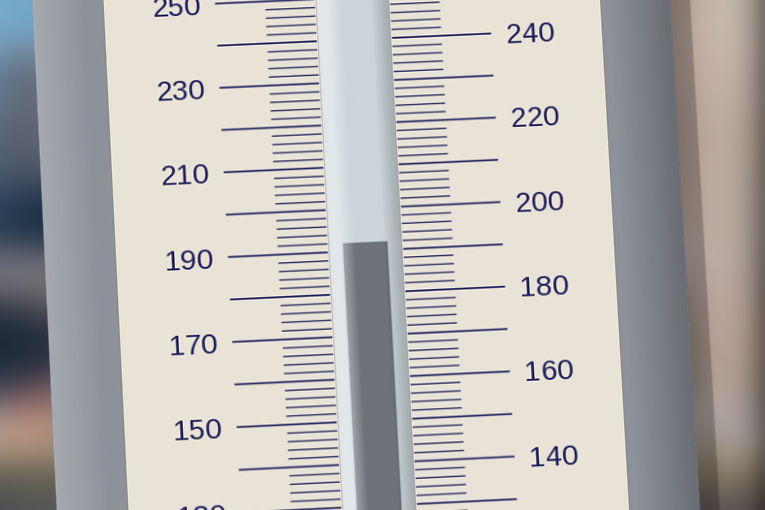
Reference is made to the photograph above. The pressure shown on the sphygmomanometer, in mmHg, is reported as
192 mmHg
